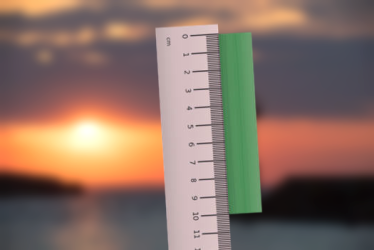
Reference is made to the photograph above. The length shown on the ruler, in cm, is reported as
10 cm
